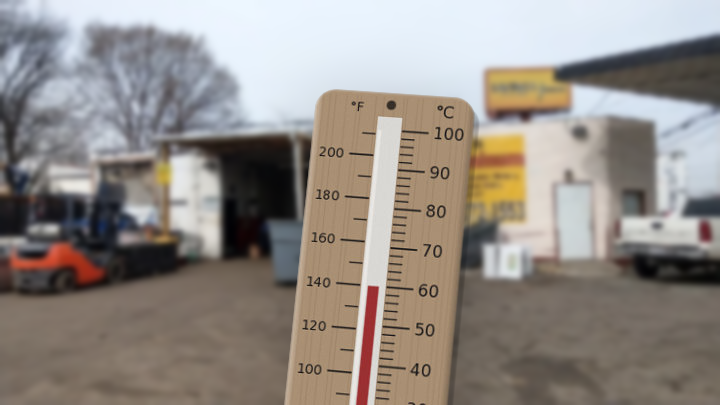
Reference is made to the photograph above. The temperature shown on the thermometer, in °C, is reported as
60 °C
